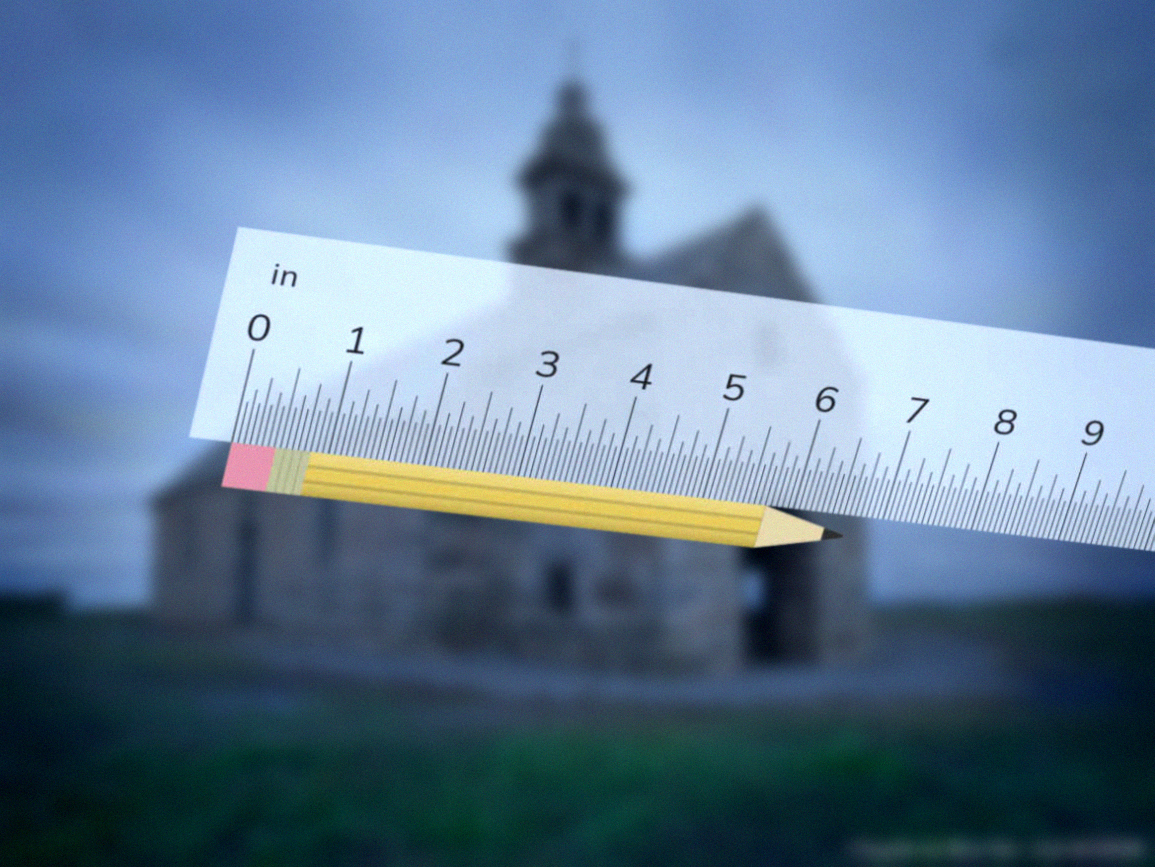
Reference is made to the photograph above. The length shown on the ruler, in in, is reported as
6.625 in
